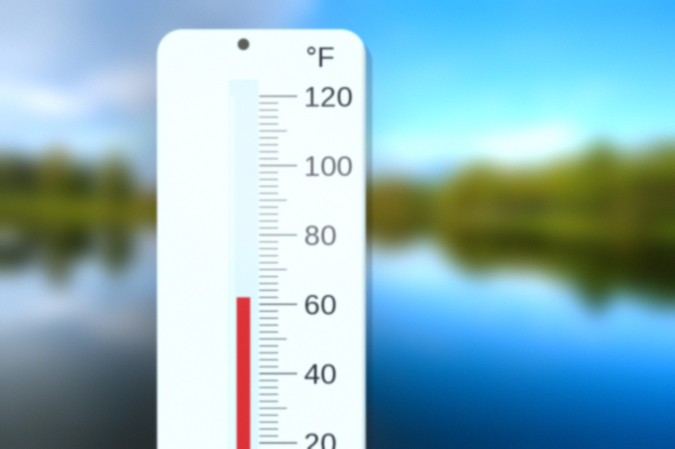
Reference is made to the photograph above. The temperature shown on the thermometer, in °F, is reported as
62 °F
